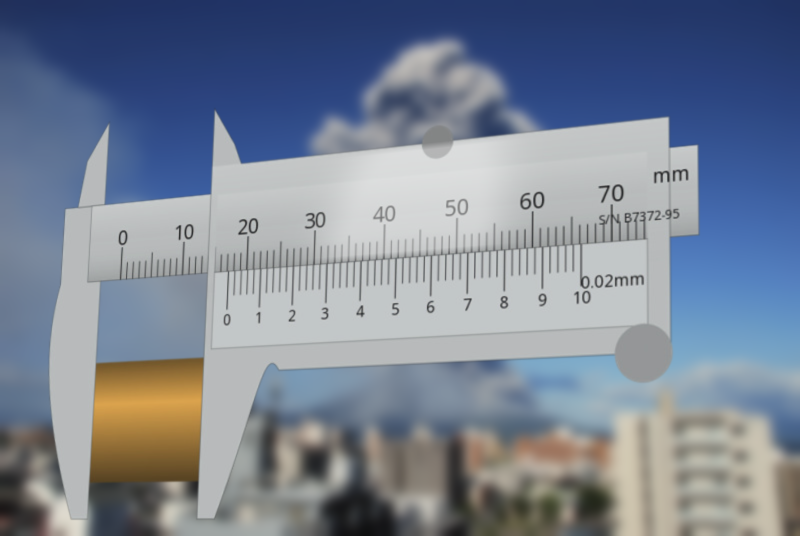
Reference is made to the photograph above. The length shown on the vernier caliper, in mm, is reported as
17.2 mm
